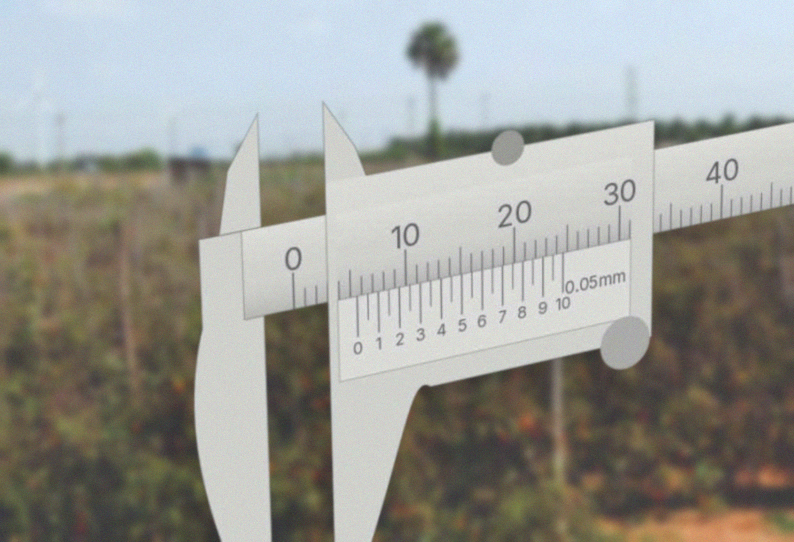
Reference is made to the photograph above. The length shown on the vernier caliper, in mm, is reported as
5.6 mm
